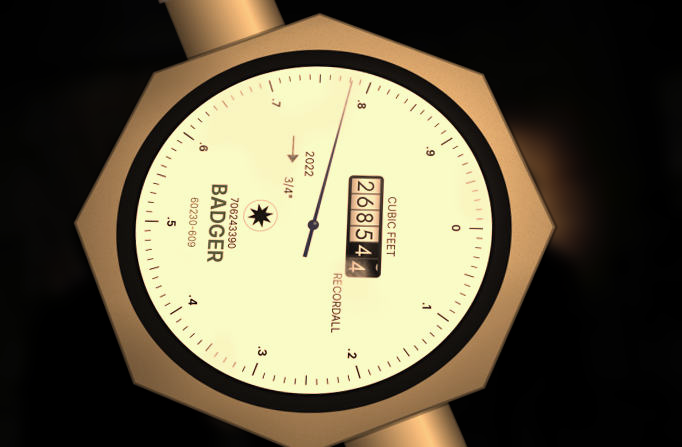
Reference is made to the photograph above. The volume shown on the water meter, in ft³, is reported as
268543.78 ft³
